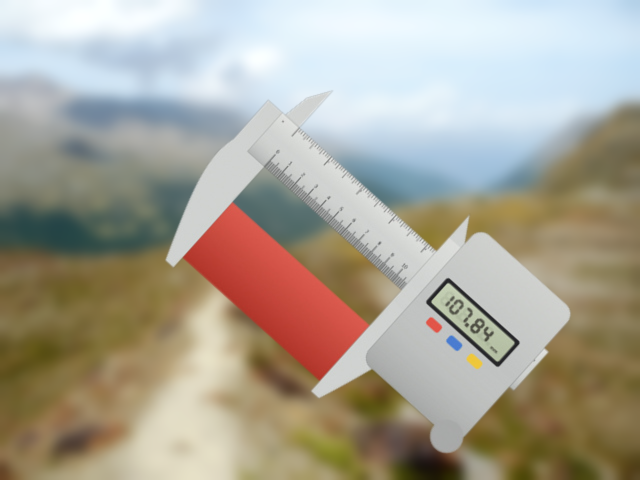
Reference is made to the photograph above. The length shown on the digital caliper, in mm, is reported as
107.84 mm
